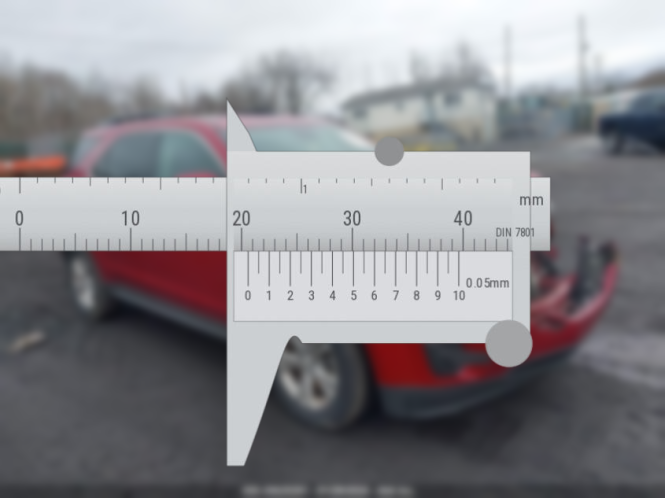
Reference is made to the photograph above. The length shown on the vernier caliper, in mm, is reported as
20.6 mm
